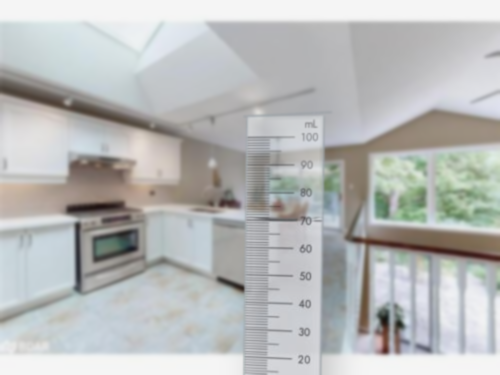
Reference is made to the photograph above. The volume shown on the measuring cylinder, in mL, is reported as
70 mL
